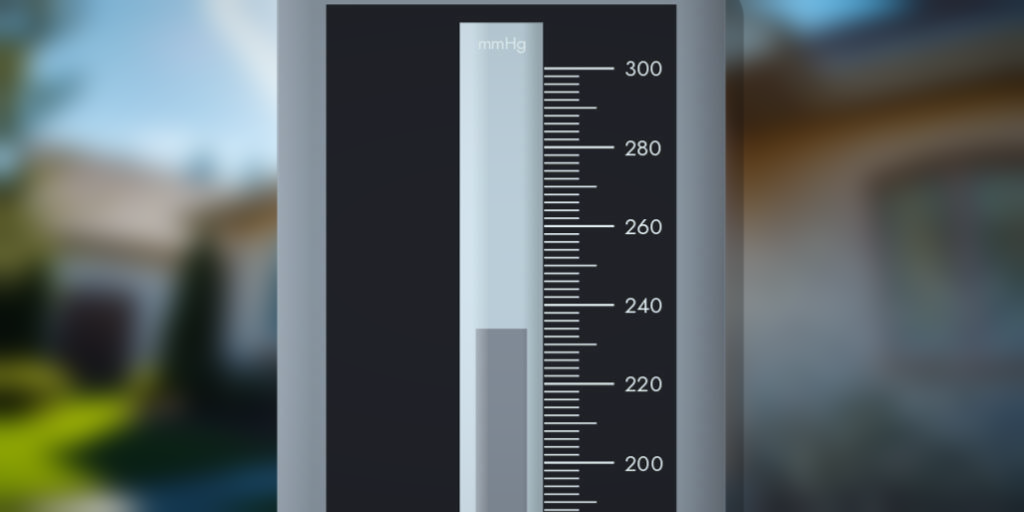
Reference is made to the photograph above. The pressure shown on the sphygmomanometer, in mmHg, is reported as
234 mmHg
